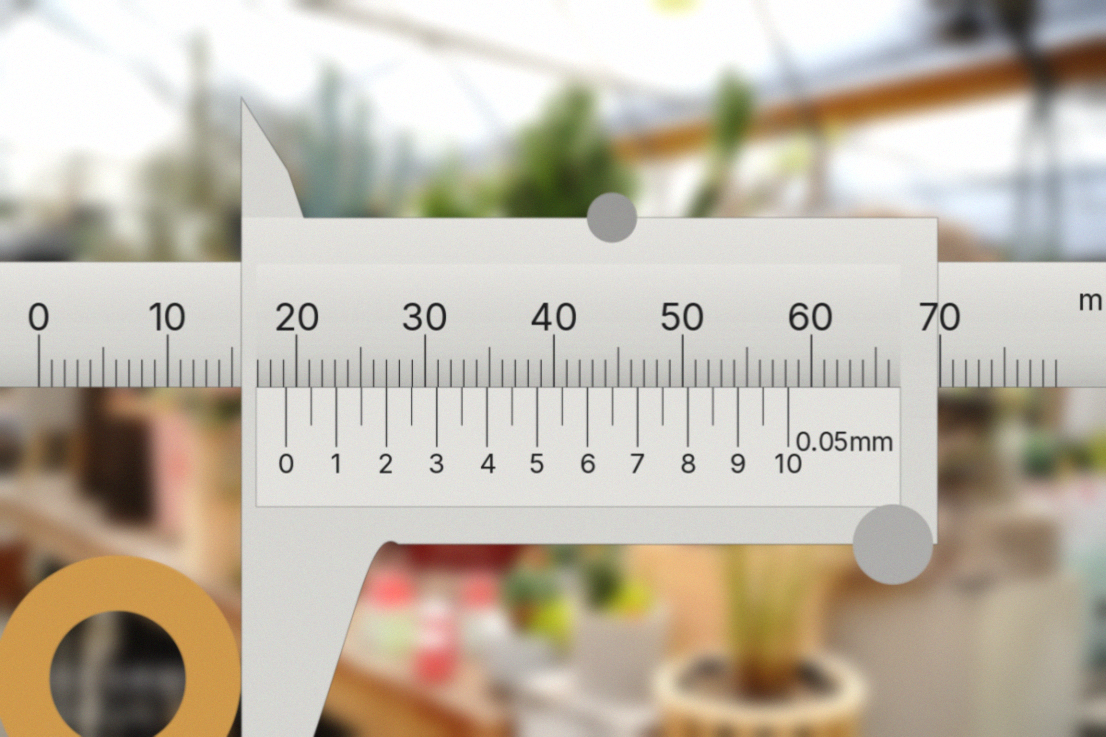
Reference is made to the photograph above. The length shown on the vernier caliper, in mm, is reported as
19.2 mm
